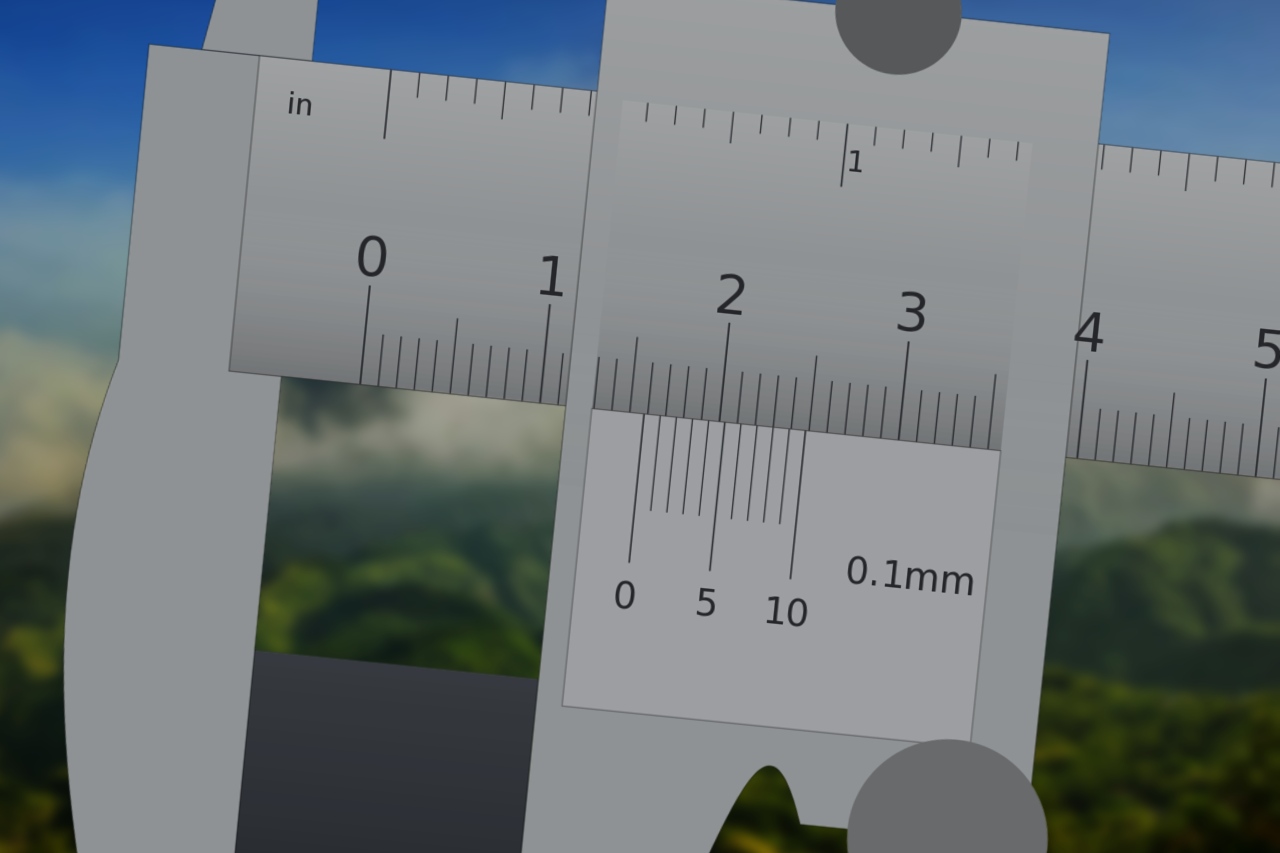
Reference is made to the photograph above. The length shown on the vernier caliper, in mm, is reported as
15.8 mm
